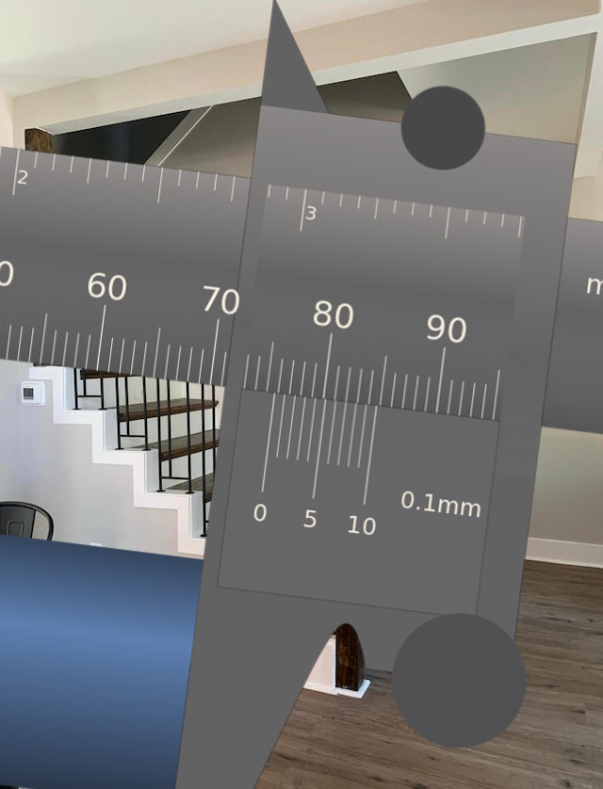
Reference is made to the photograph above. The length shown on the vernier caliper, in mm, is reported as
75.7 mm
